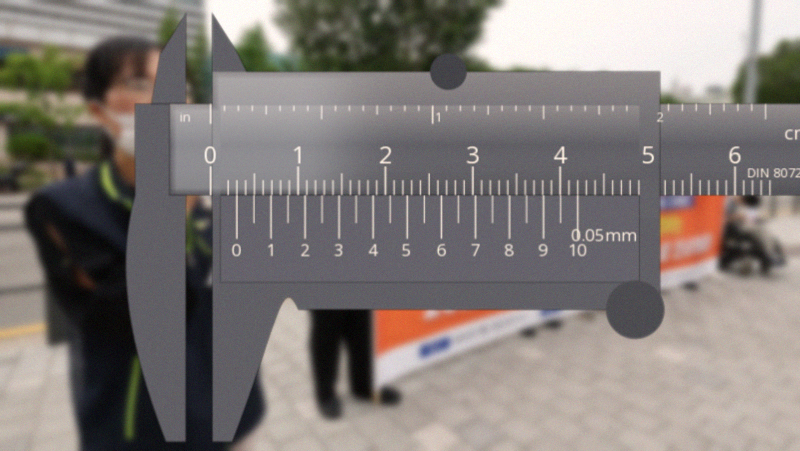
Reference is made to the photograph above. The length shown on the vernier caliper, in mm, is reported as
3.0 mm
